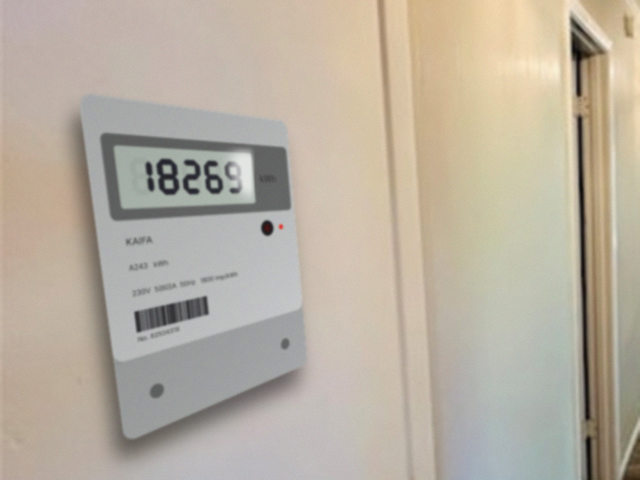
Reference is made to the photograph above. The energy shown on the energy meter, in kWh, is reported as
18269 kWh
